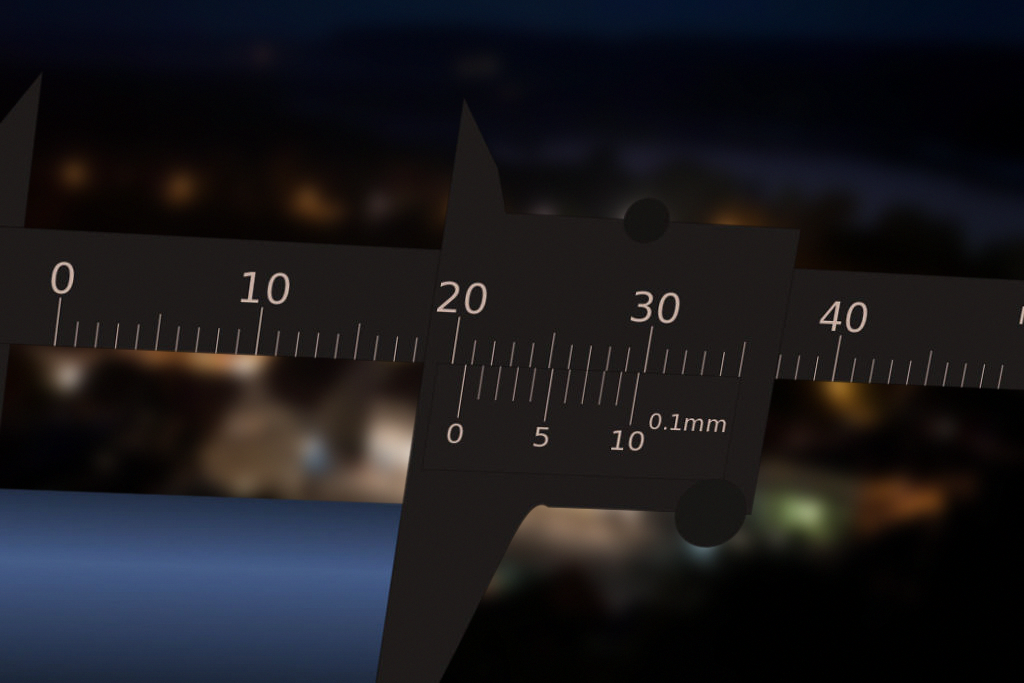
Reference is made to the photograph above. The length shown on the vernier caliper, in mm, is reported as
20.7 mm
